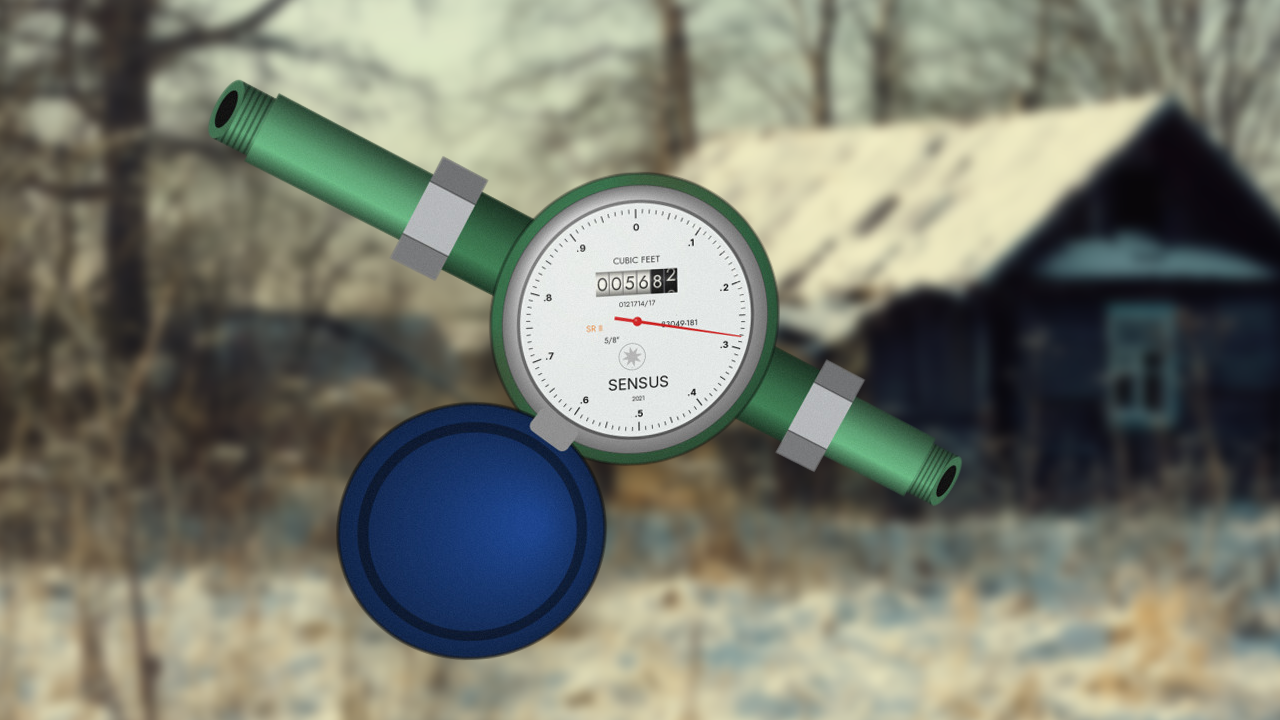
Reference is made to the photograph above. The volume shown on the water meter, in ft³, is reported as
5682.28 ft³
